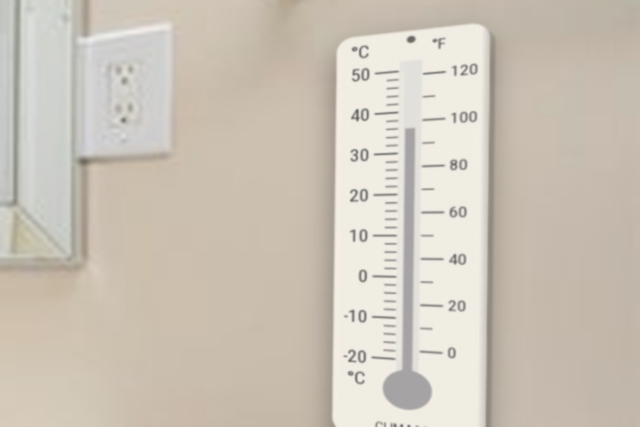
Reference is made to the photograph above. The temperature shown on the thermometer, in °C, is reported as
36 °C
